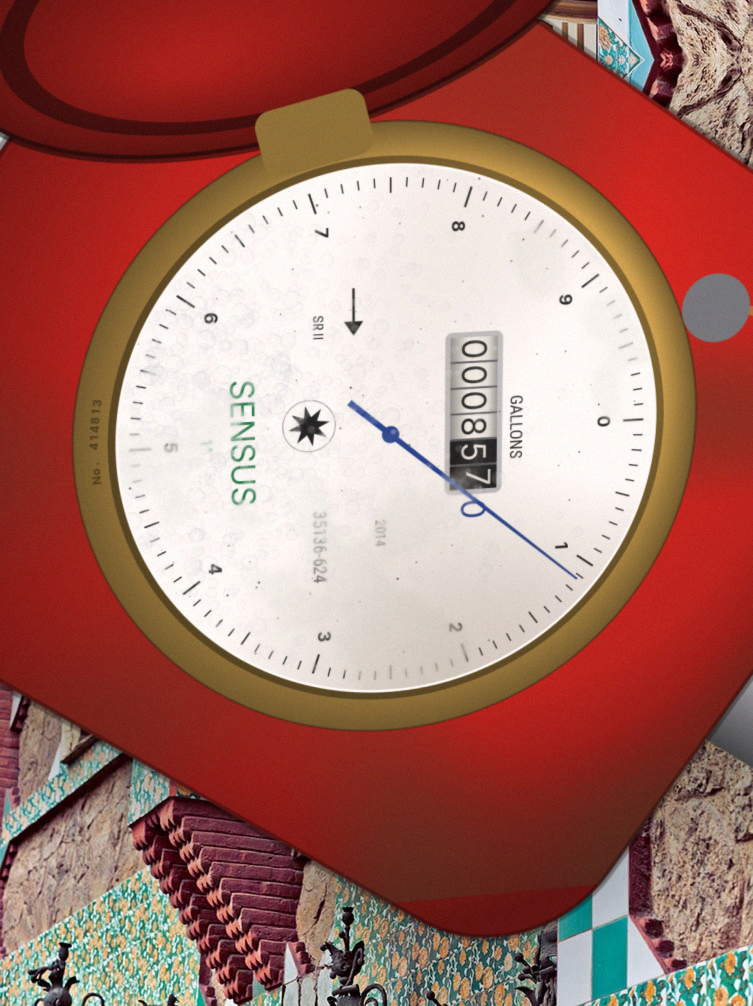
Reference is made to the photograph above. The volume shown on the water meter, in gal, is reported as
8571.1 gal
